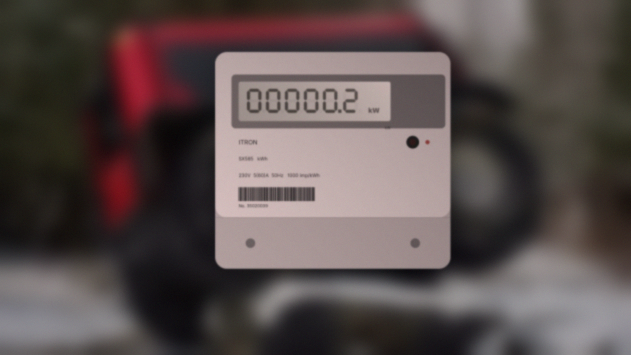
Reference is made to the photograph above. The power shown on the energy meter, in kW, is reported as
0.2 kW
